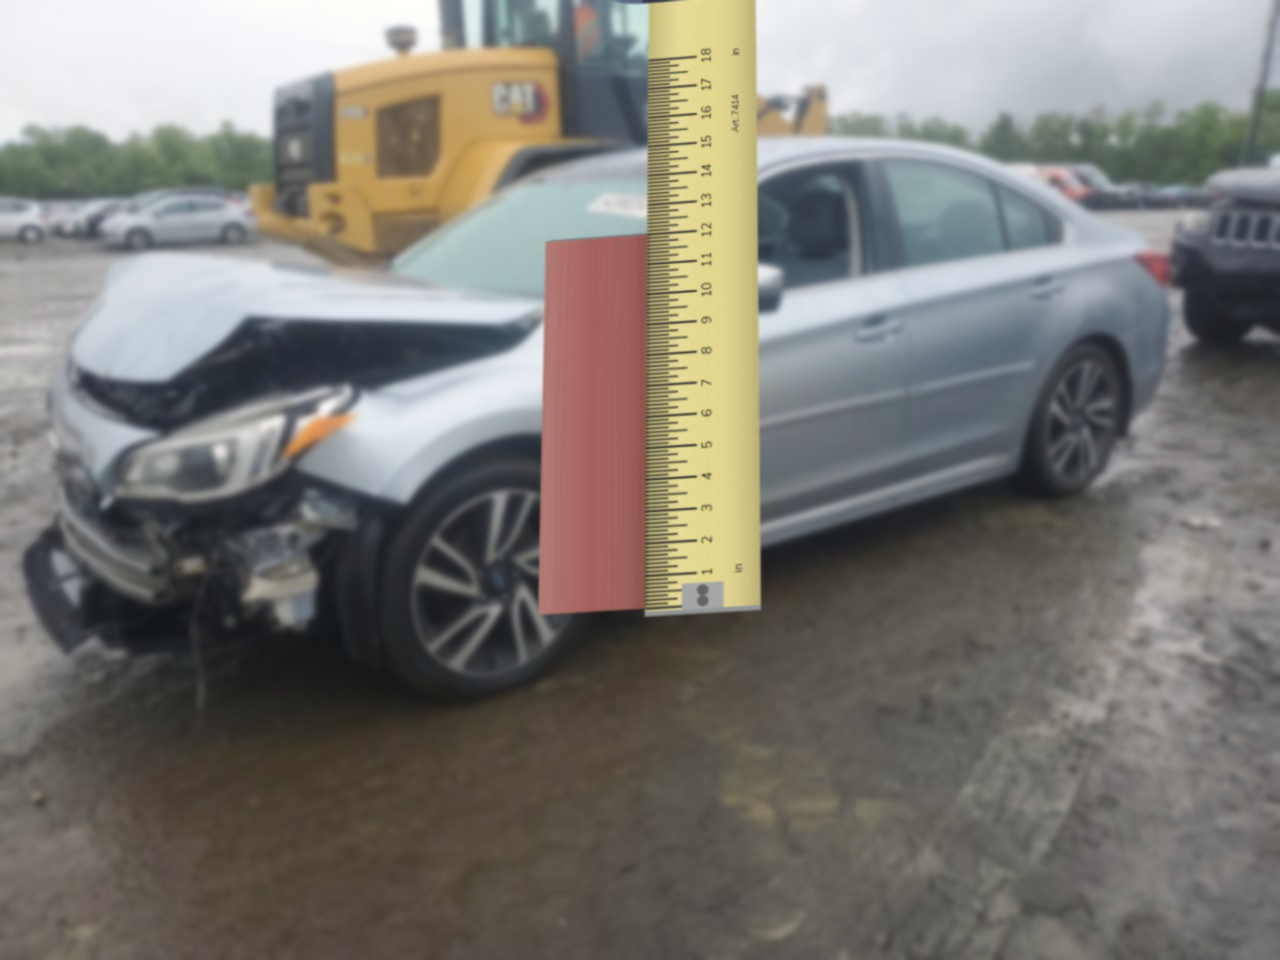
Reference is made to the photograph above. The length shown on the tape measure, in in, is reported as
12 in
